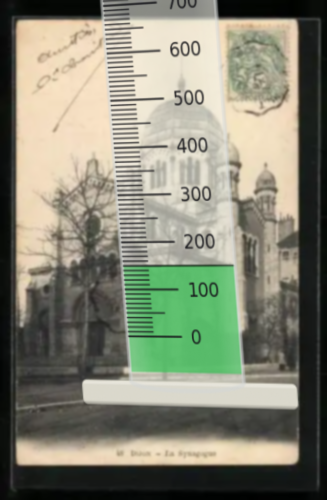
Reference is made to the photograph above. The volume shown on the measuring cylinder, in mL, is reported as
150 mL
